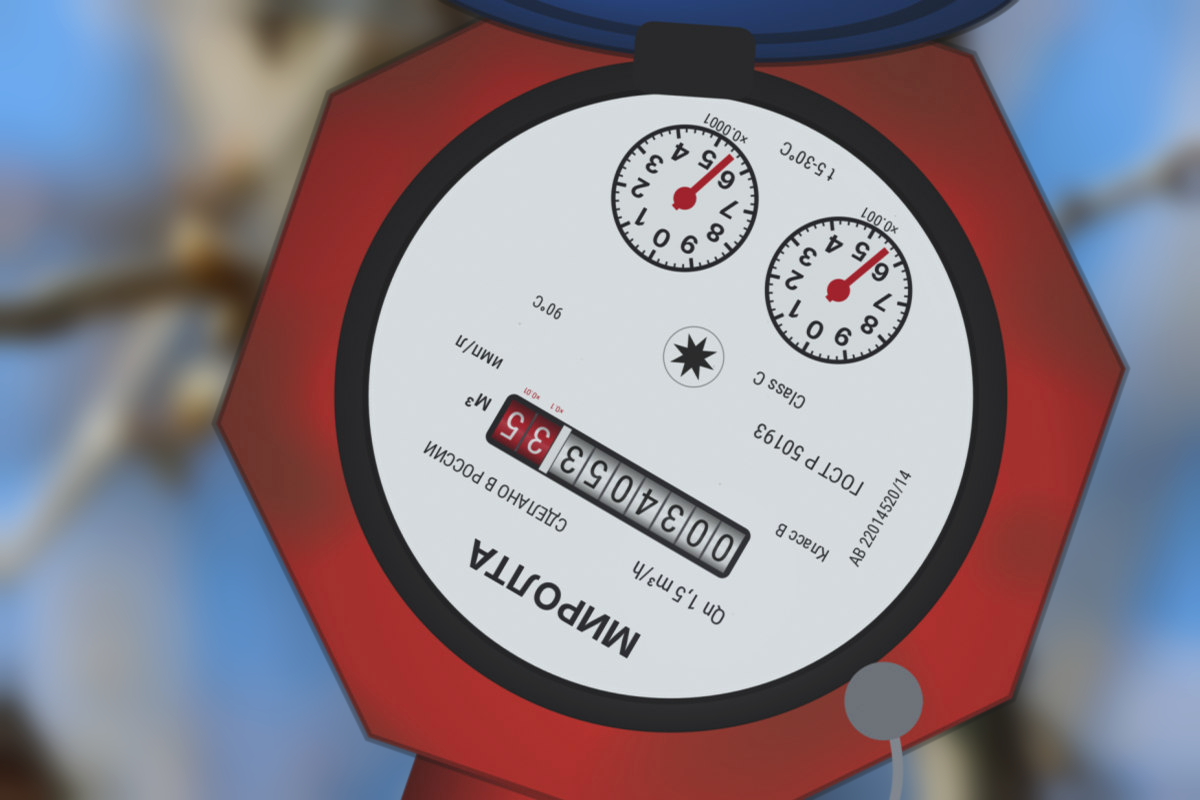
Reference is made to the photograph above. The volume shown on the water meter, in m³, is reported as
34053.3555 m³
